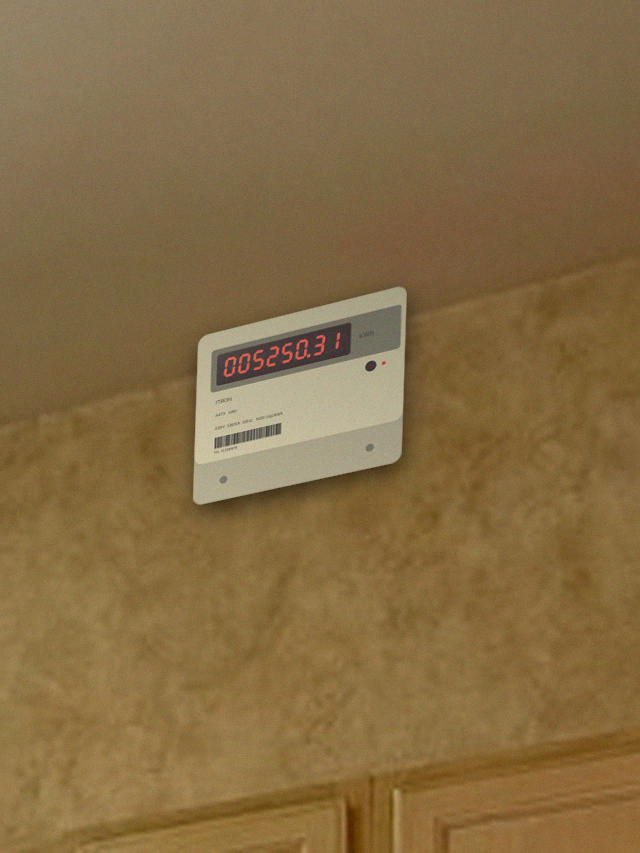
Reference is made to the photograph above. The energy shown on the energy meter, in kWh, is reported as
5250.31 kWh
